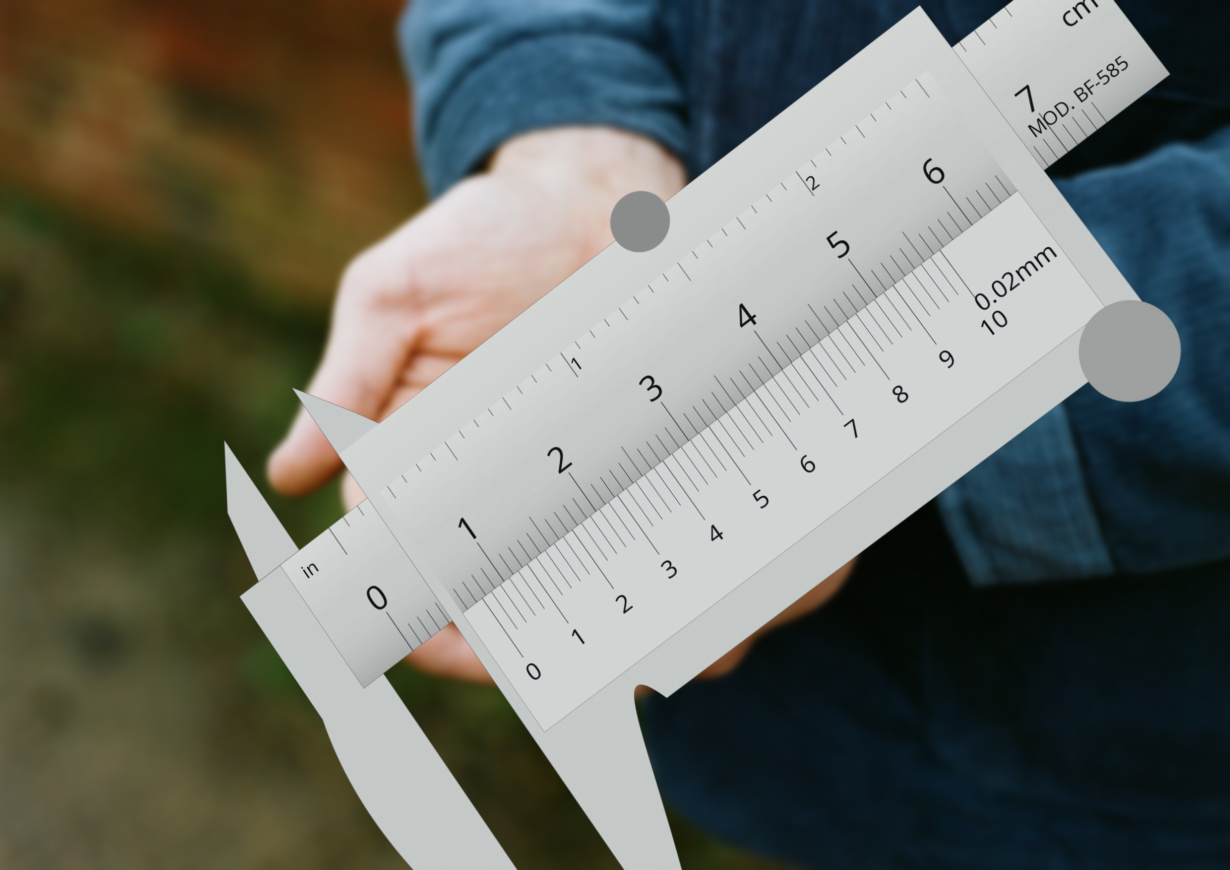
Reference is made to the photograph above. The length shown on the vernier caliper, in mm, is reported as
7.6 mm
